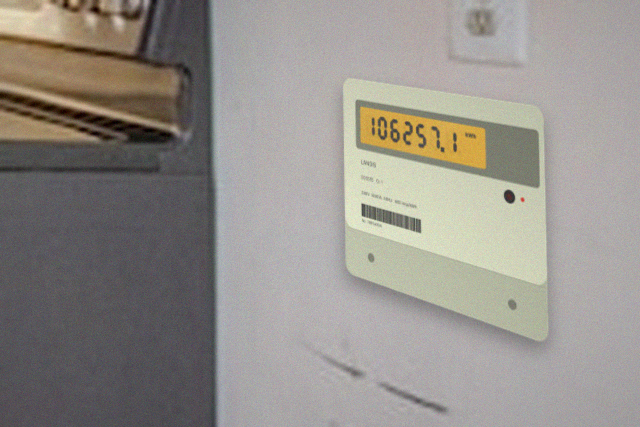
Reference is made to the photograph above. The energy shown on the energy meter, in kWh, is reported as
106257.1 kWh
